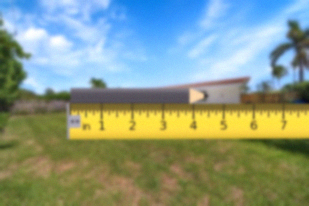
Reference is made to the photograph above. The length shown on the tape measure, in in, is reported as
4.5 in
